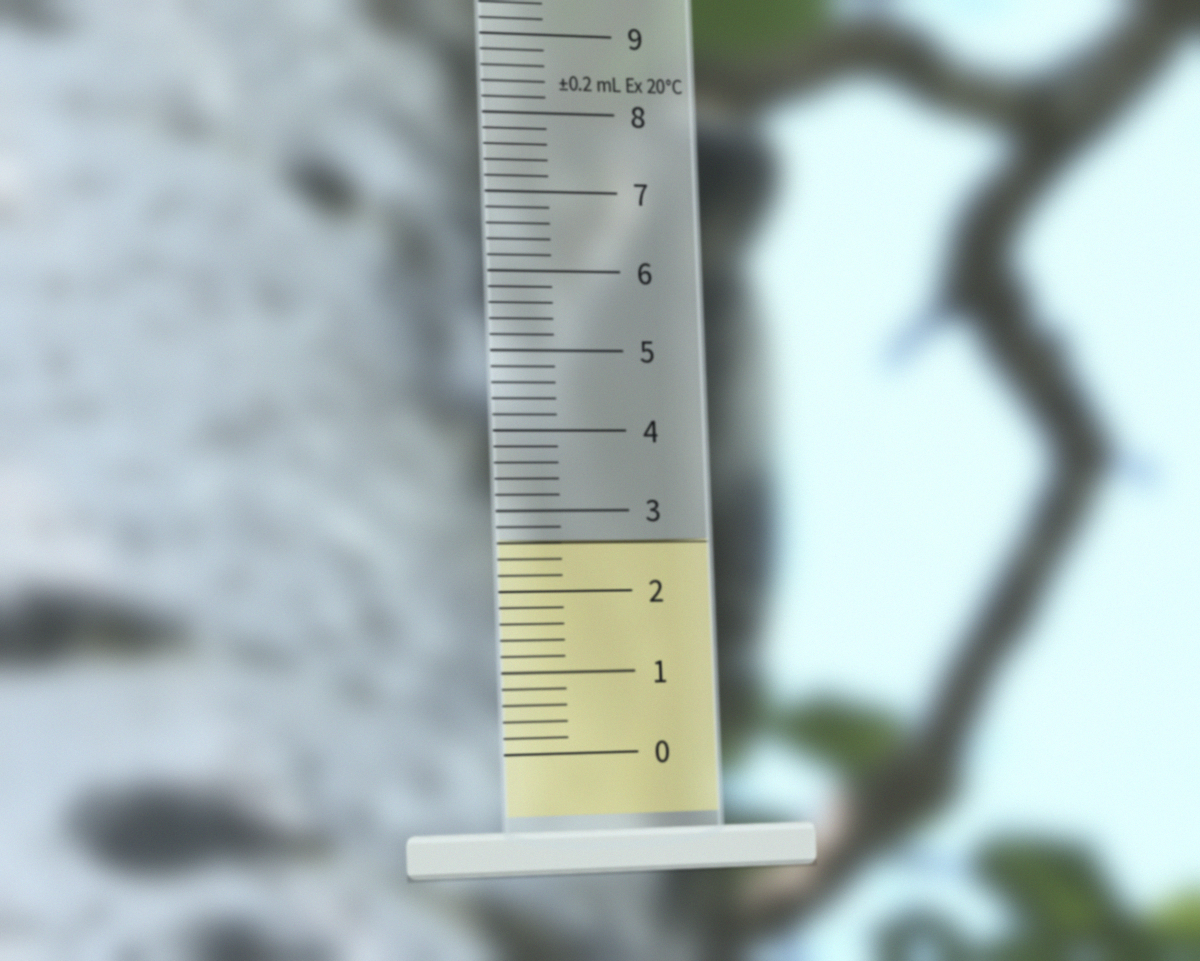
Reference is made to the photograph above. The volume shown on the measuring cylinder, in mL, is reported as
2.6 mL
